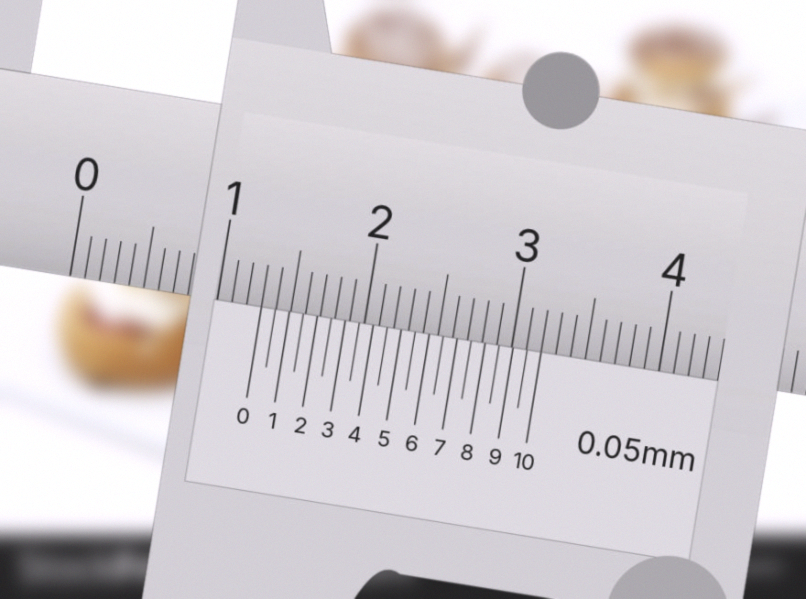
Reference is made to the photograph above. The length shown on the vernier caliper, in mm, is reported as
13.0 mm
